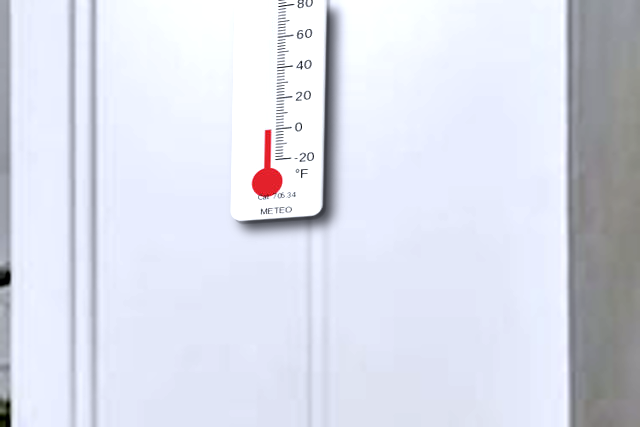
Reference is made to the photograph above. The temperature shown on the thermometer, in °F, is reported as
0 °F
